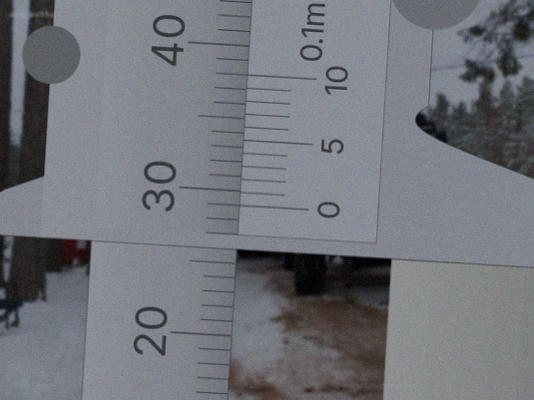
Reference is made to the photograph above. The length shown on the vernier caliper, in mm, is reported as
29.0 mm
